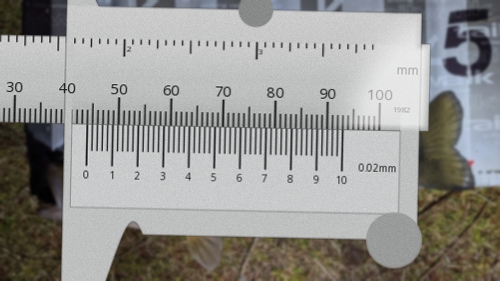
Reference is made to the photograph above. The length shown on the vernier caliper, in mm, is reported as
44.0 mm
